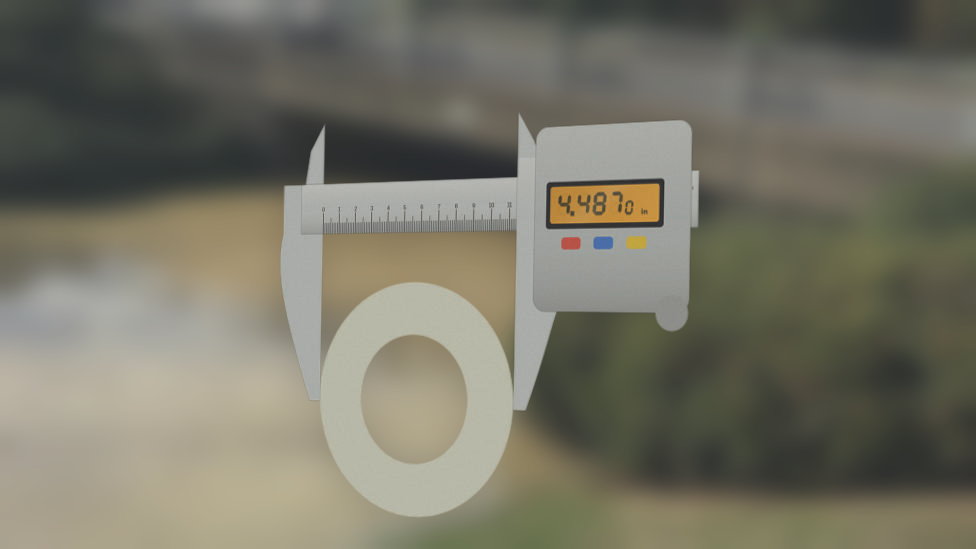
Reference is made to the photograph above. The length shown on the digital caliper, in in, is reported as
4.4870 in
